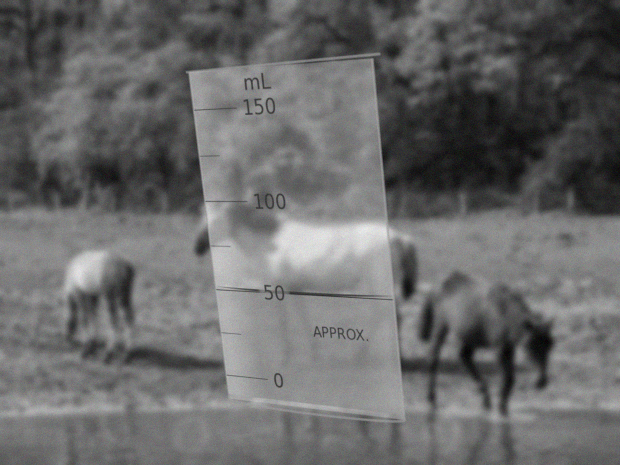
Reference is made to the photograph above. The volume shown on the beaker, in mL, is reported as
50 mL
